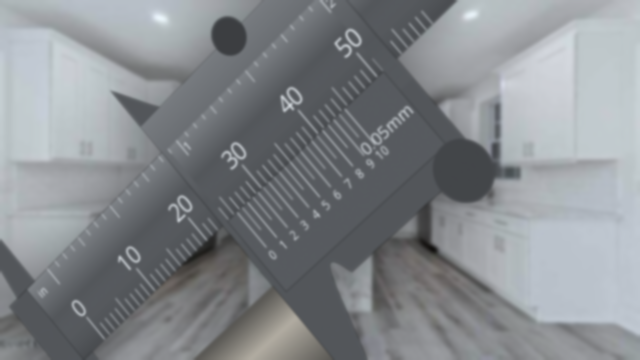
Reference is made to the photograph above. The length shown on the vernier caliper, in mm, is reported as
25.5 mm
